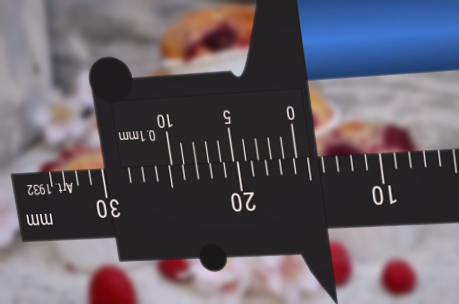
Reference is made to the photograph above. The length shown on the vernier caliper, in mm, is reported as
15.8 mm
